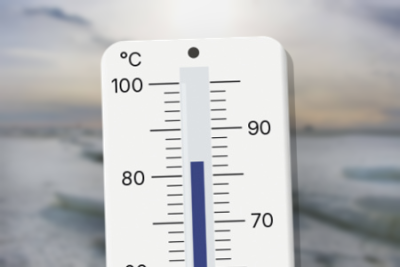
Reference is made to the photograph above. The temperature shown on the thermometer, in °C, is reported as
83 °C
